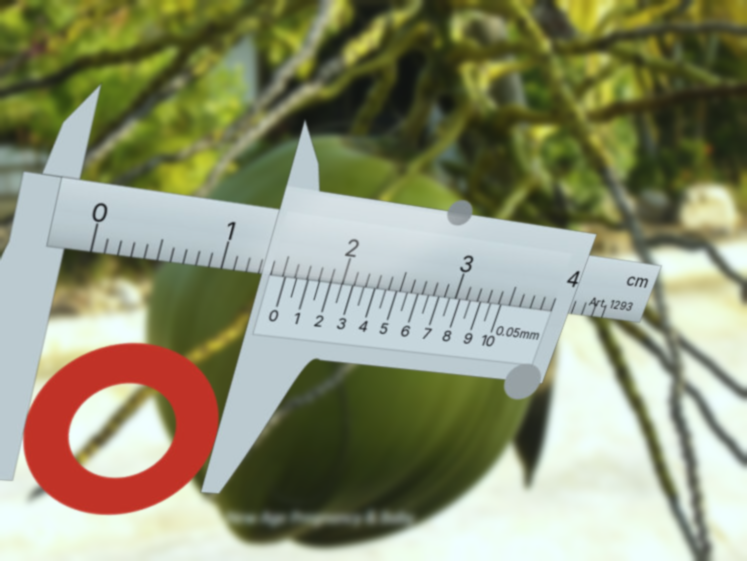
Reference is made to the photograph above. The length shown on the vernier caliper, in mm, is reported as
15.2 mm
